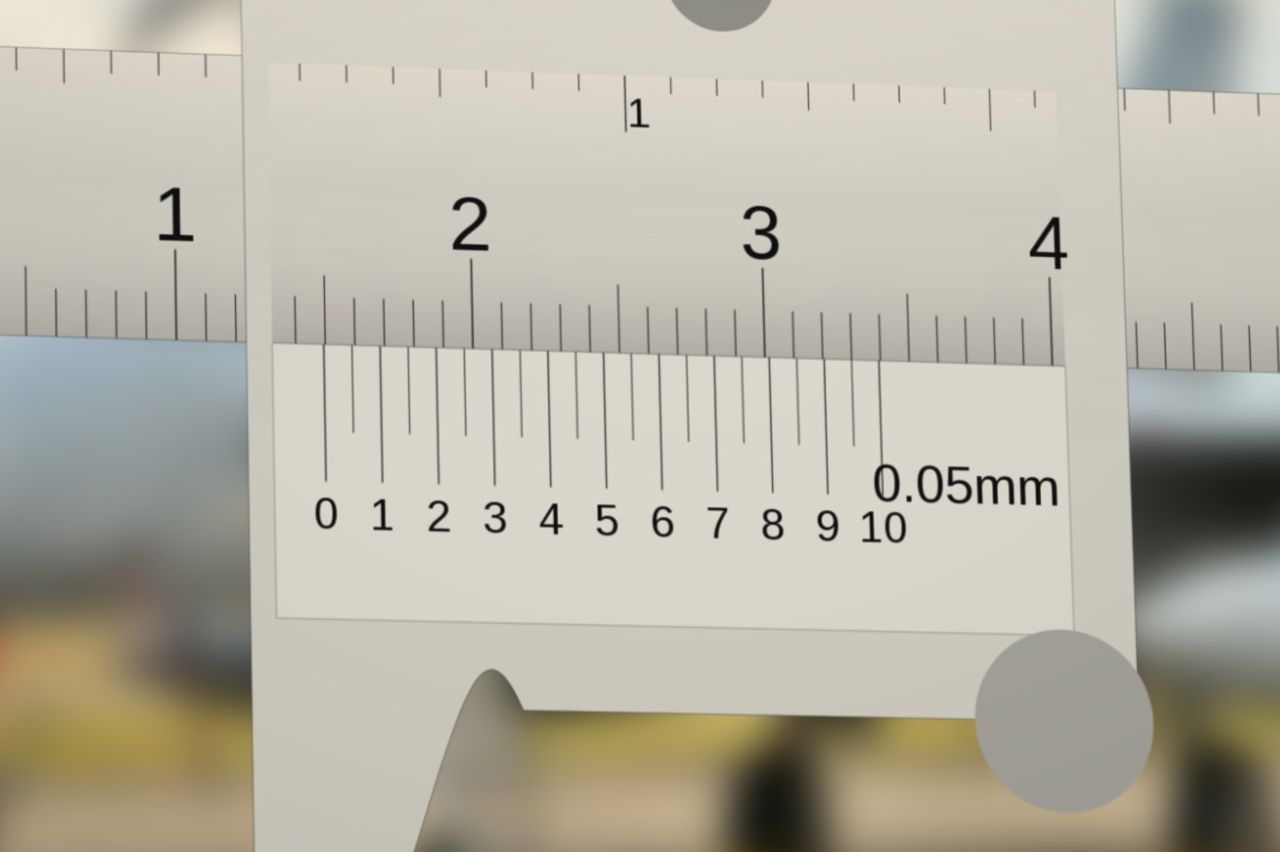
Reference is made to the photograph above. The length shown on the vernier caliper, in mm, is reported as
14.95 mm
